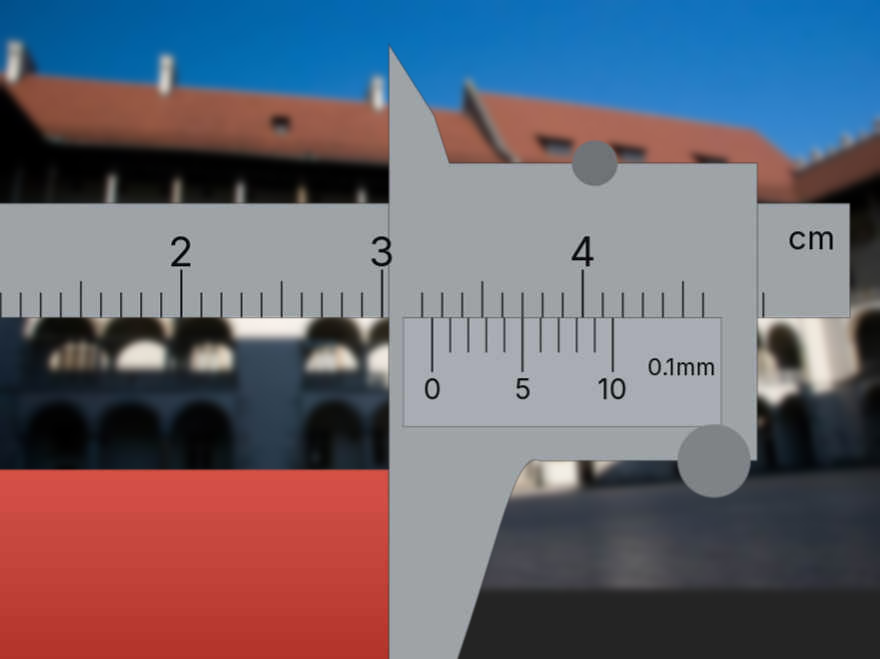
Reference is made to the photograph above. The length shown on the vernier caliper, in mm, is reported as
32.5 mm
